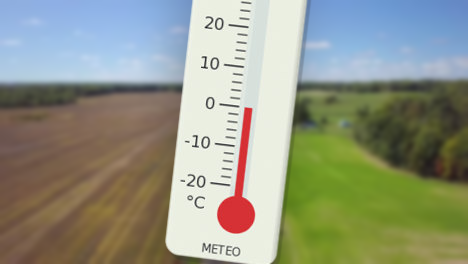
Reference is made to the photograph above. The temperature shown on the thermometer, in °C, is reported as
0 °C
